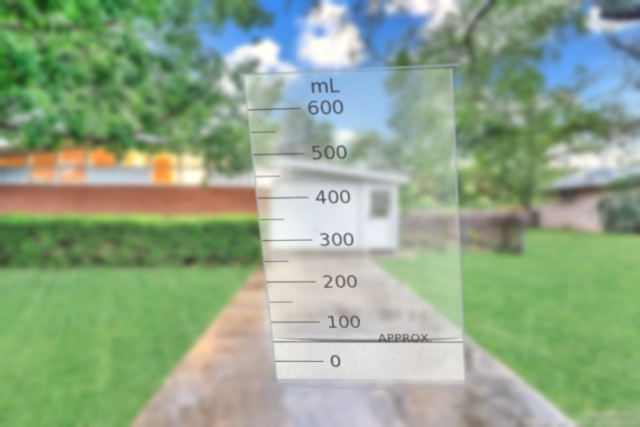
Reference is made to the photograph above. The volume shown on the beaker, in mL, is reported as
50 mL
